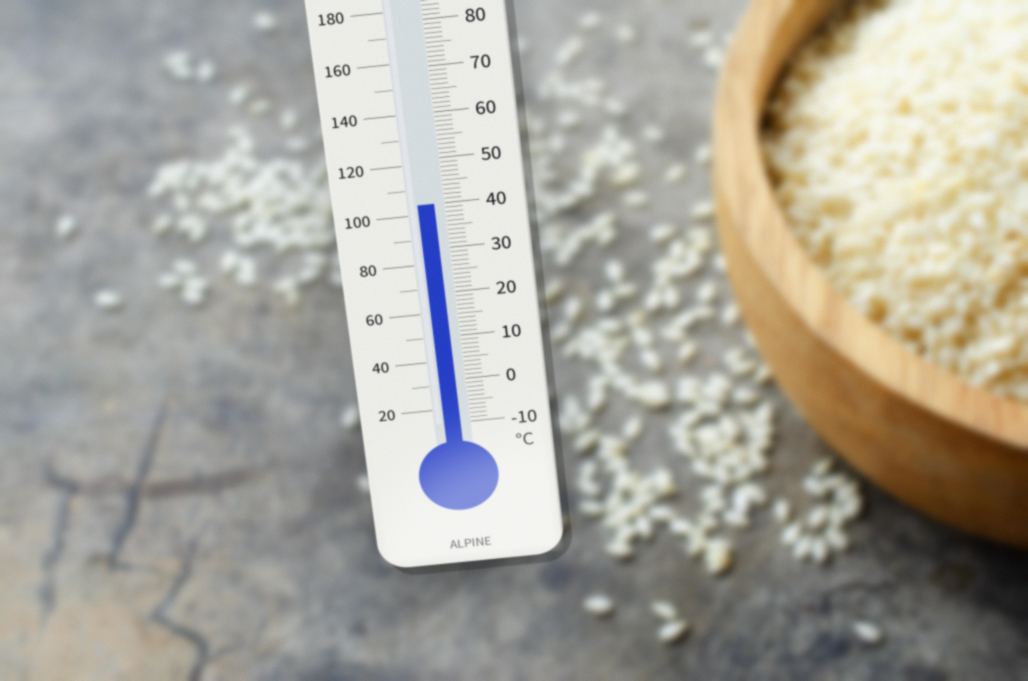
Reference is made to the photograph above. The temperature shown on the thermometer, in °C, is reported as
40 °C
